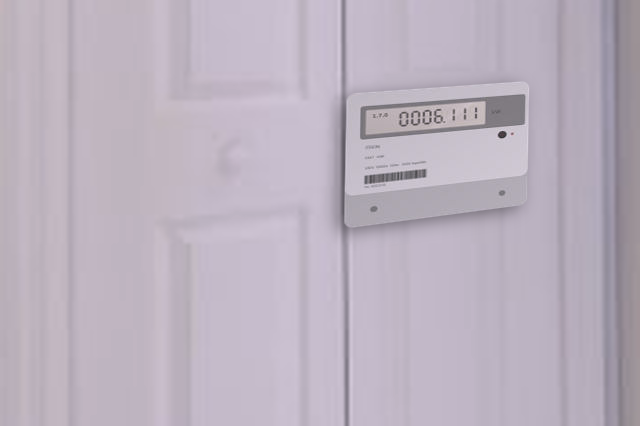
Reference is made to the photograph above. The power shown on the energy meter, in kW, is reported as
6.111 kW
